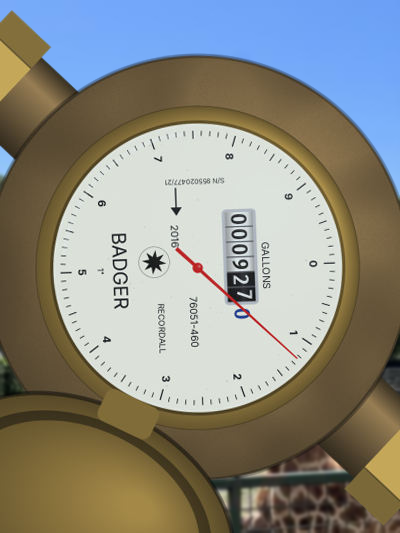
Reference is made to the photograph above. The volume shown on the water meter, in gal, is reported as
9271.2 gal
